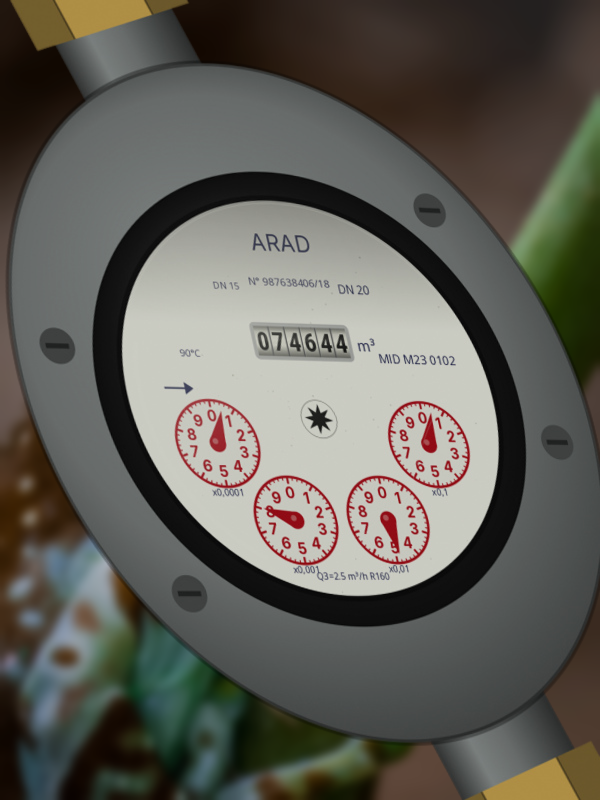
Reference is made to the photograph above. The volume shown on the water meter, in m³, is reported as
74644.0480 m³
